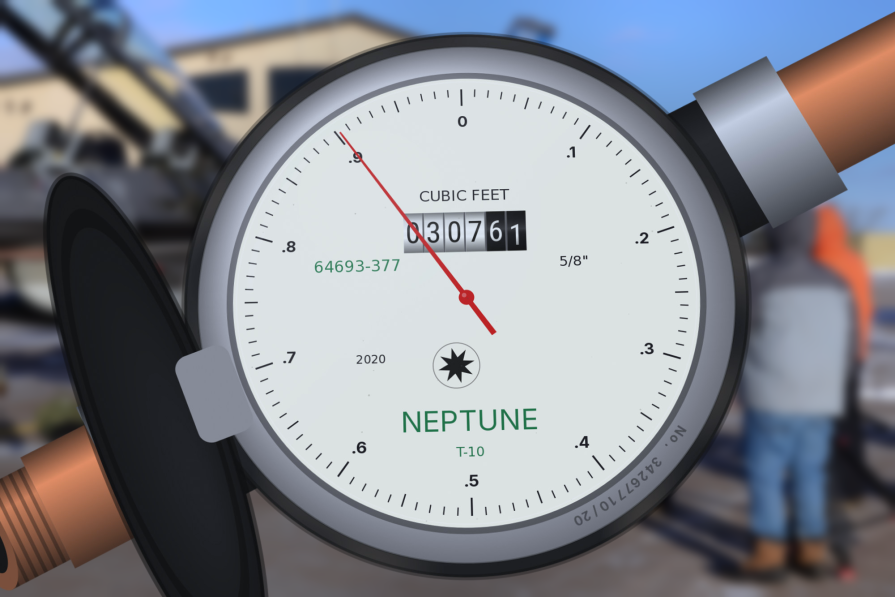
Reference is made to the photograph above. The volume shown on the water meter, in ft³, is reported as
30760.90 ft³
